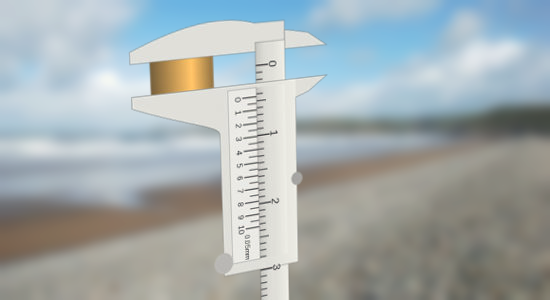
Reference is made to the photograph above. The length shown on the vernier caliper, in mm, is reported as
4.4 mm
